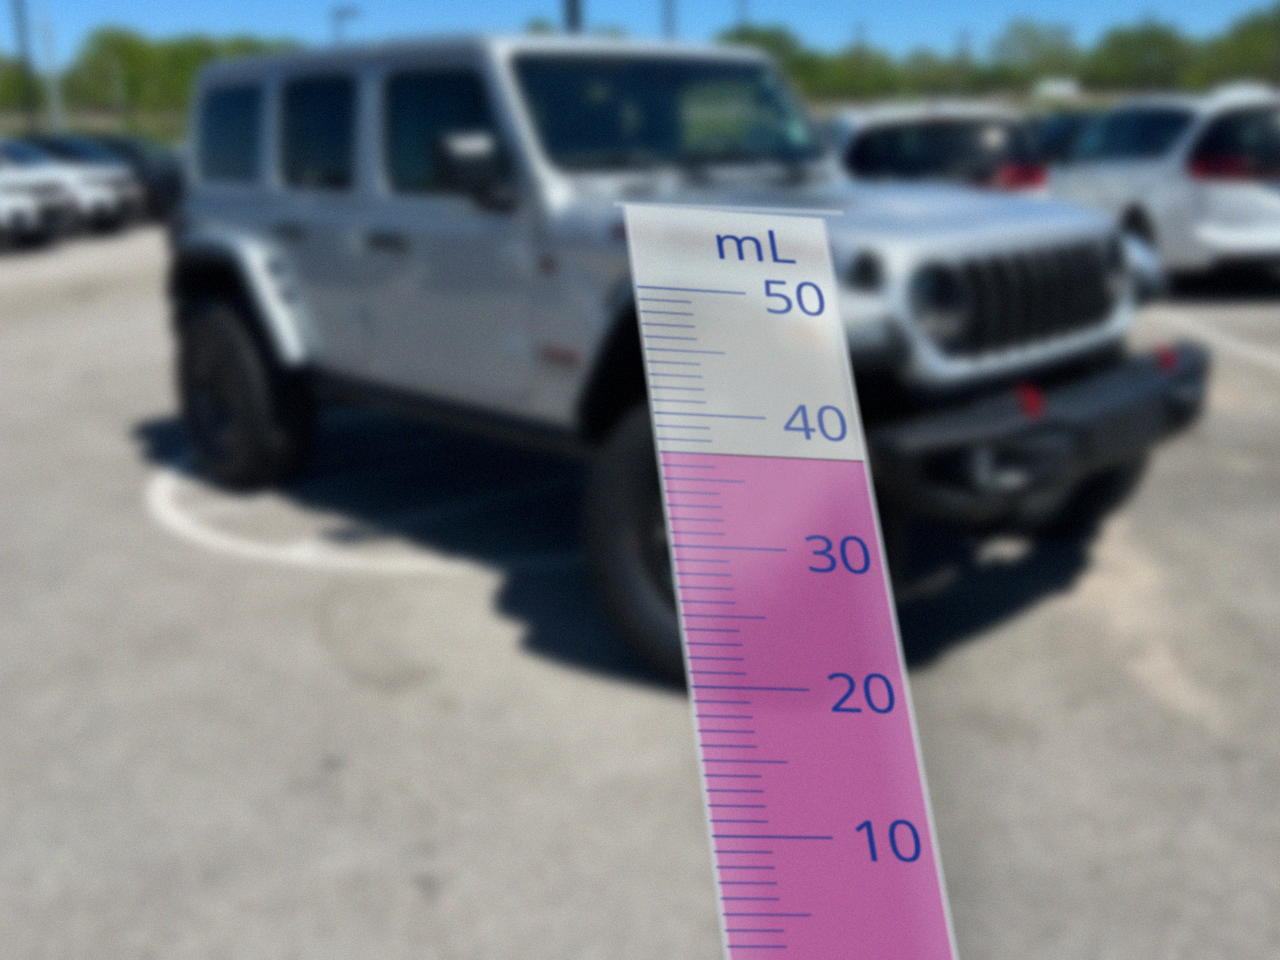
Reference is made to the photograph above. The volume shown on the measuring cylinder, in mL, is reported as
37 mL
